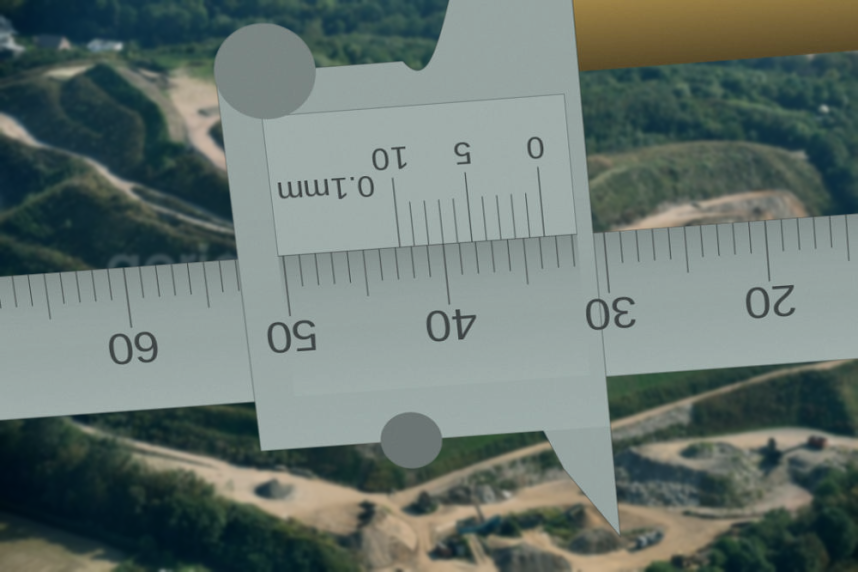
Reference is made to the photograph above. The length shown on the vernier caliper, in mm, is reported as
33.7 mm
